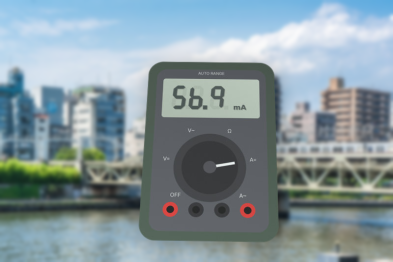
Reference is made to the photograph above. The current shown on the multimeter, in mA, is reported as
56.9 mA
